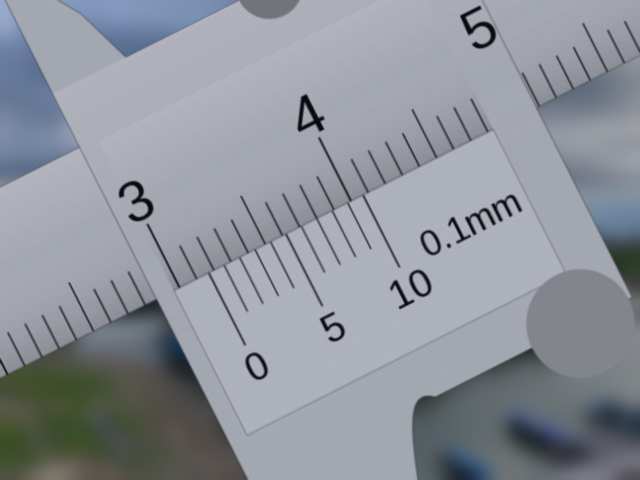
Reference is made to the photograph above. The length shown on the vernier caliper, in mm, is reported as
31.7 mm
